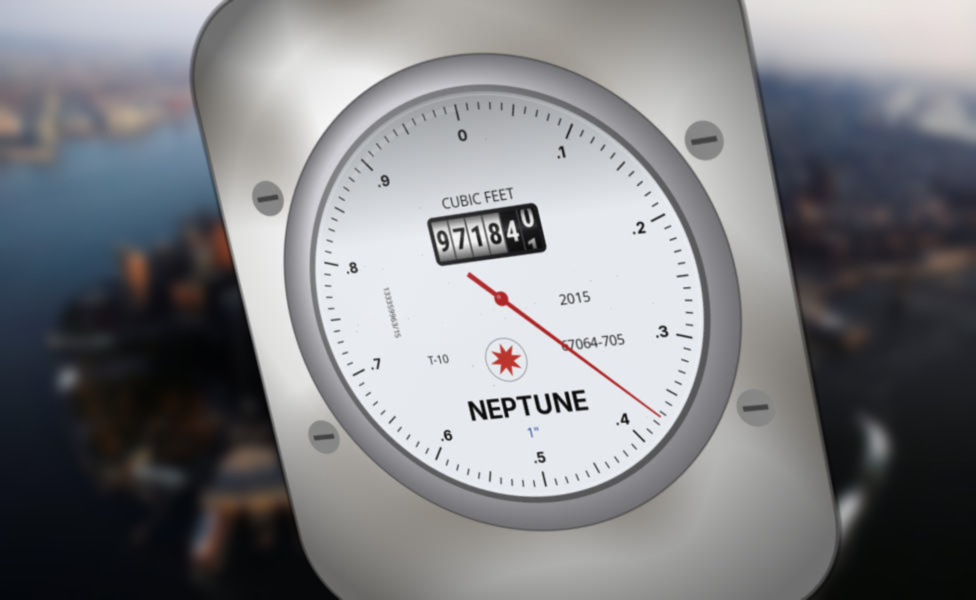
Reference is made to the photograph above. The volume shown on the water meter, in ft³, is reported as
971840.37 ft³
